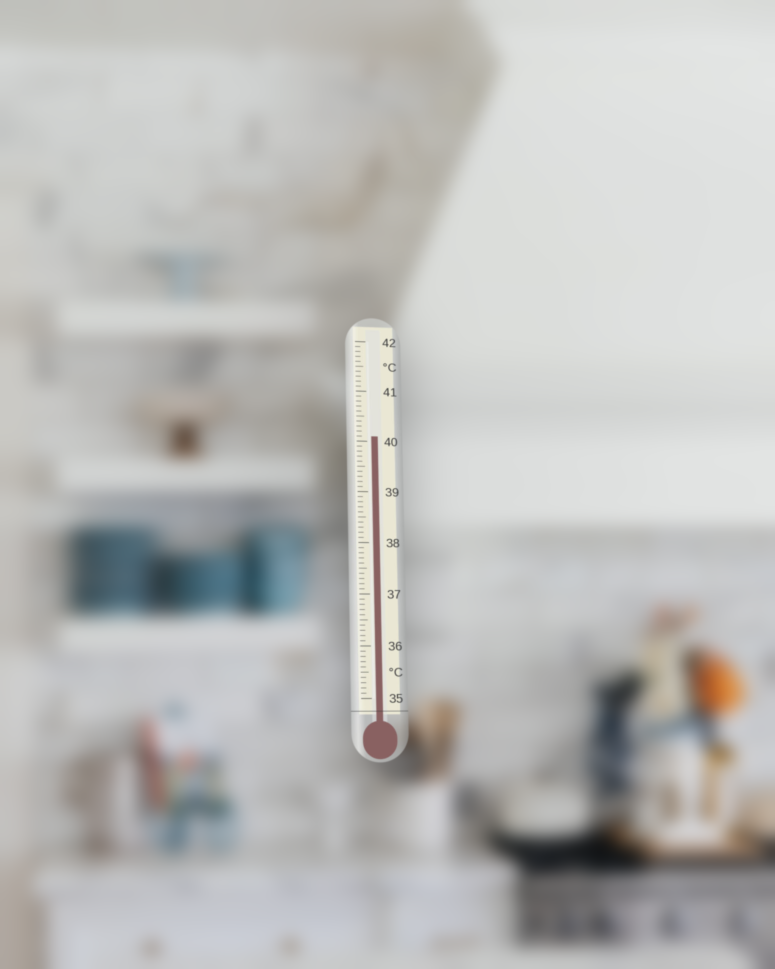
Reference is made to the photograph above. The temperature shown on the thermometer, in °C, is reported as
40.1 °C
